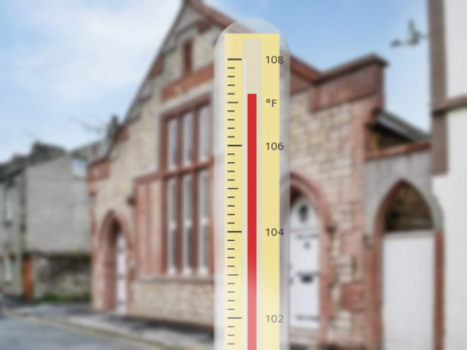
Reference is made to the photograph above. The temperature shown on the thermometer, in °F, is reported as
107.2 °F
